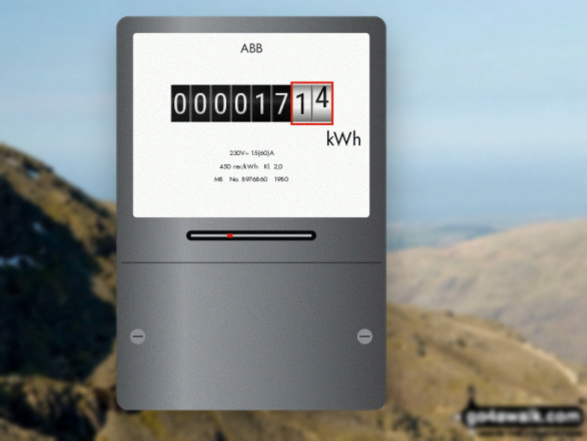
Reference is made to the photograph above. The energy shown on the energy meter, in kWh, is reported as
17.14 kWh
